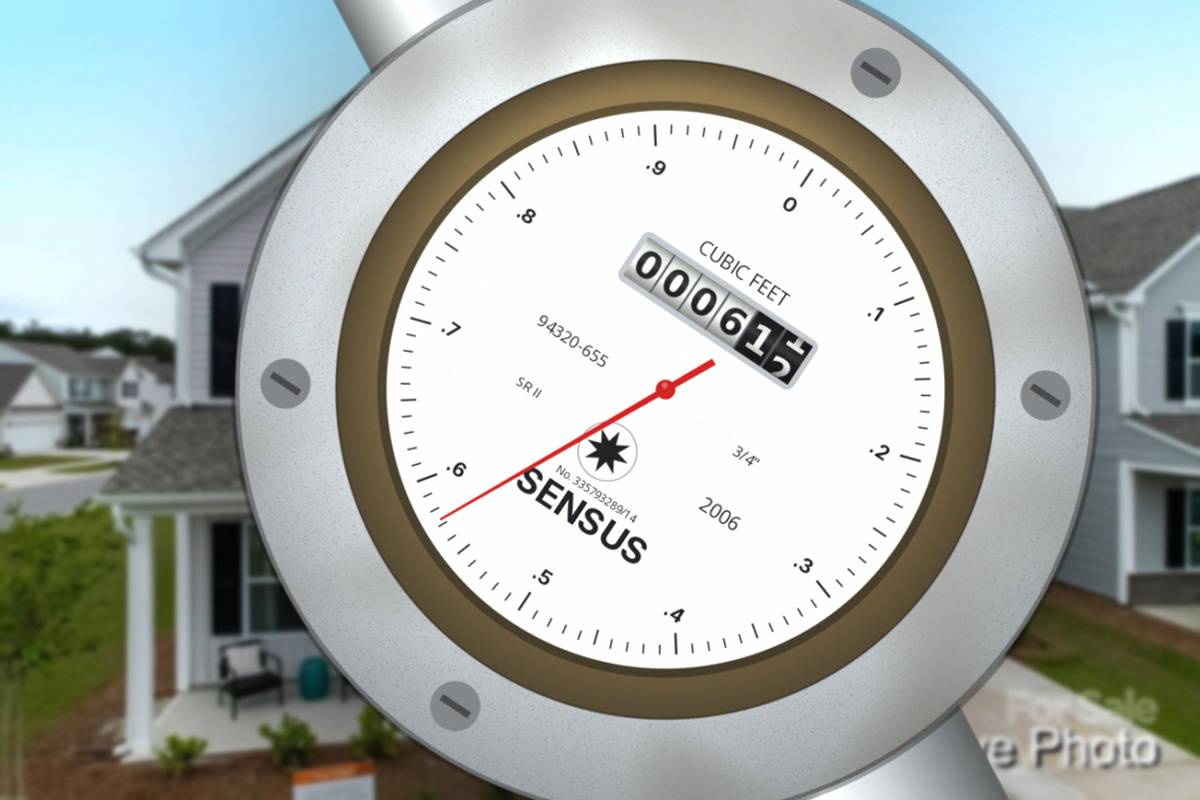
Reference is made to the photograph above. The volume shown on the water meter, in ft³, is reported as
611.57 ft³
